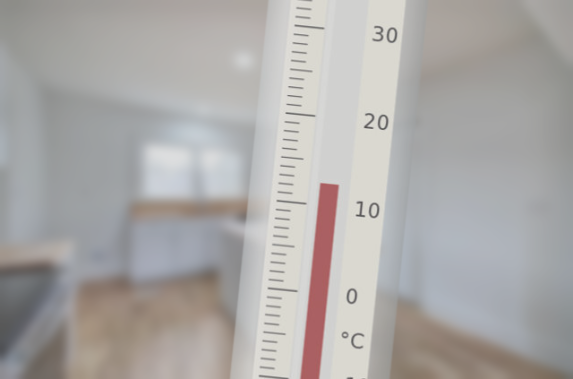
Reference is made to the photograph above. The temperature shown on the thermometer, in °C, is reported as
12.5 °C
